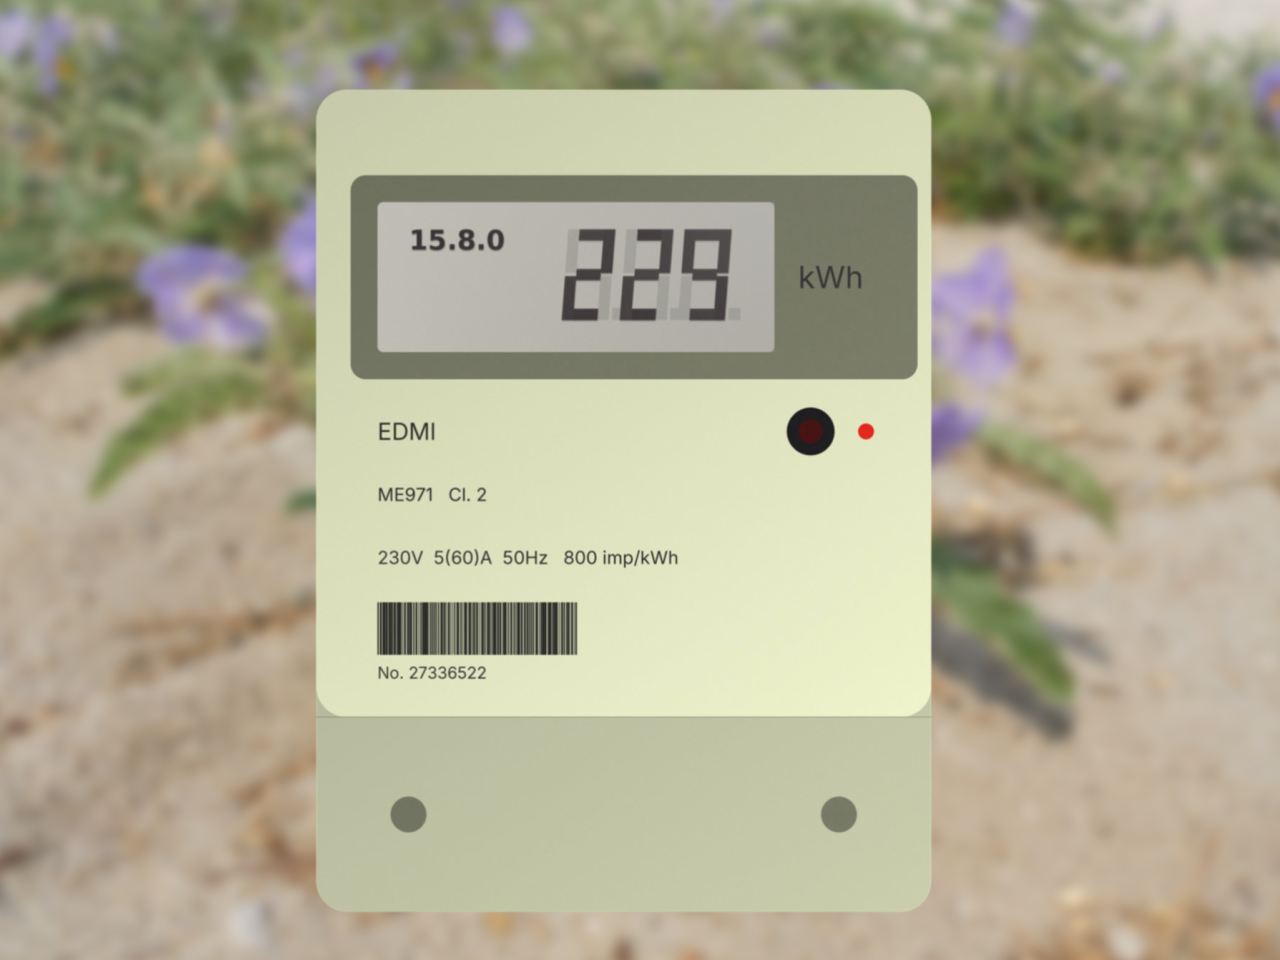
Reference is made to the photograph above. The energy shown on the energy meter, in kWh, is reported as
229 kWh
